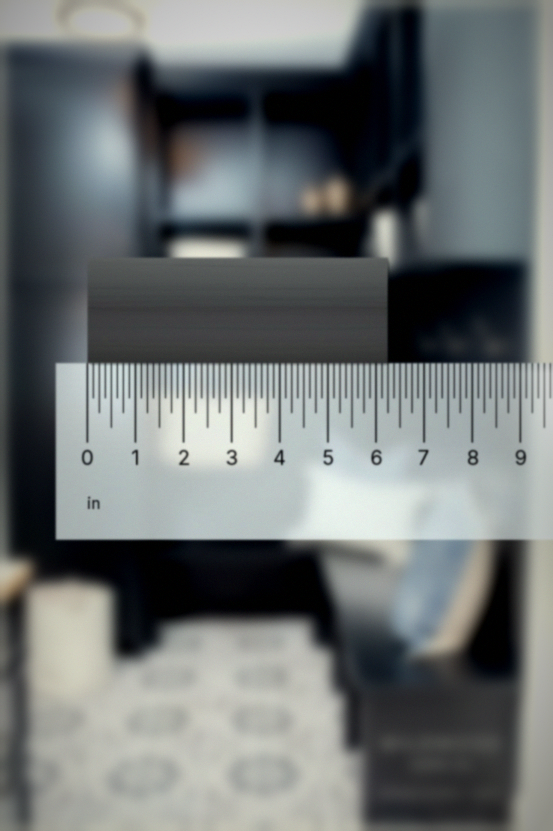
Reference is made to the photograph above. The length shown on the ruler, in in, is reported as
6.25 in
